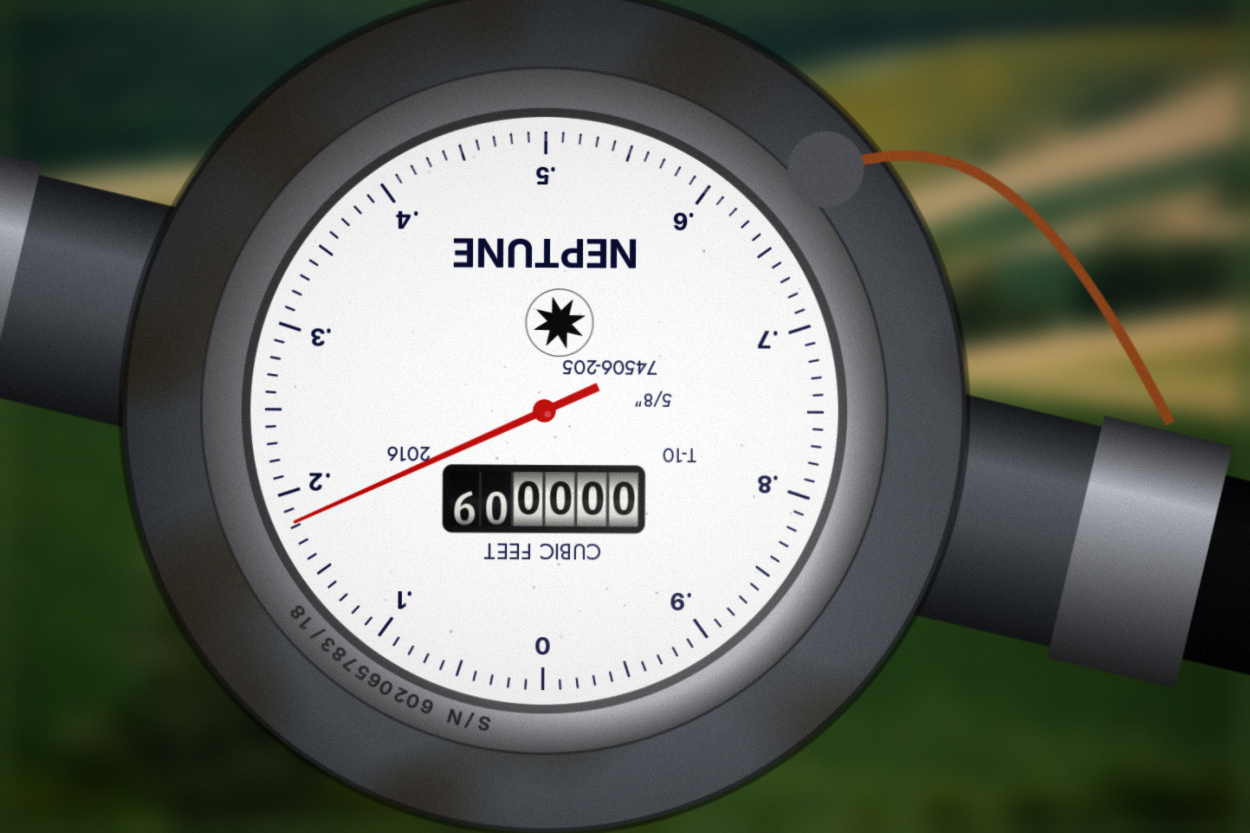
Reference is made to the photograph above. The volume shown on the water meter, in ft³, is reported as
9.18 ft³
